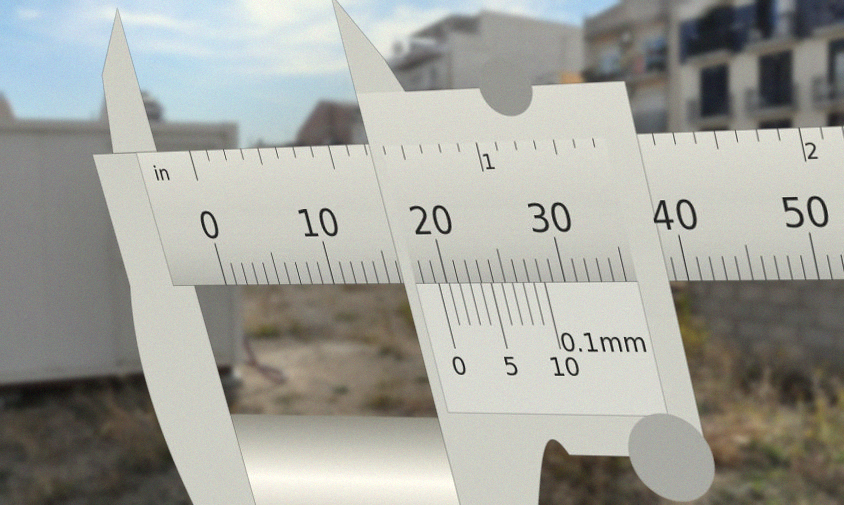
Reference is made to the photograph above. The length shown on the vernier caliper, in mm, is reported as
19.3 mm
